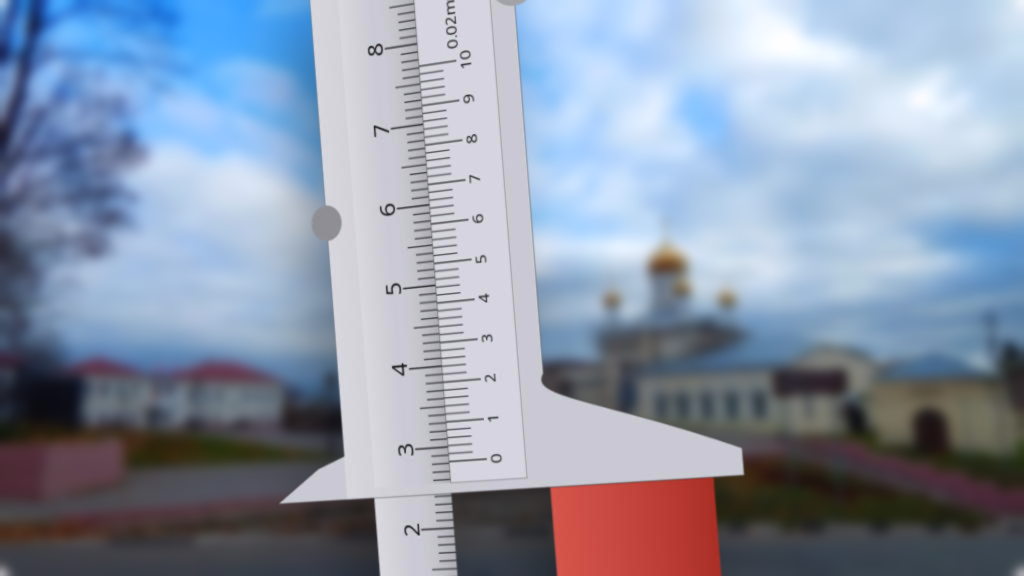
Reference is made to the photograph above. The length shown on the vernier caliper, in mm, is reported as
28.2 mm
